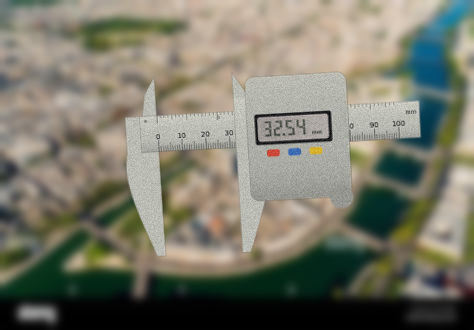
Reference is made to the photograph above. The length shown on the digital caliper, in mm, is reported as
32.54 mm
